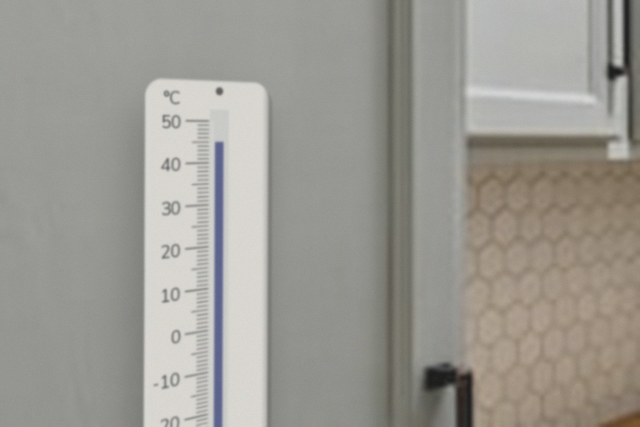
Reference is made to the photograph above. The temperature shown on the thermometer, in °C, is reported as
45 °C
